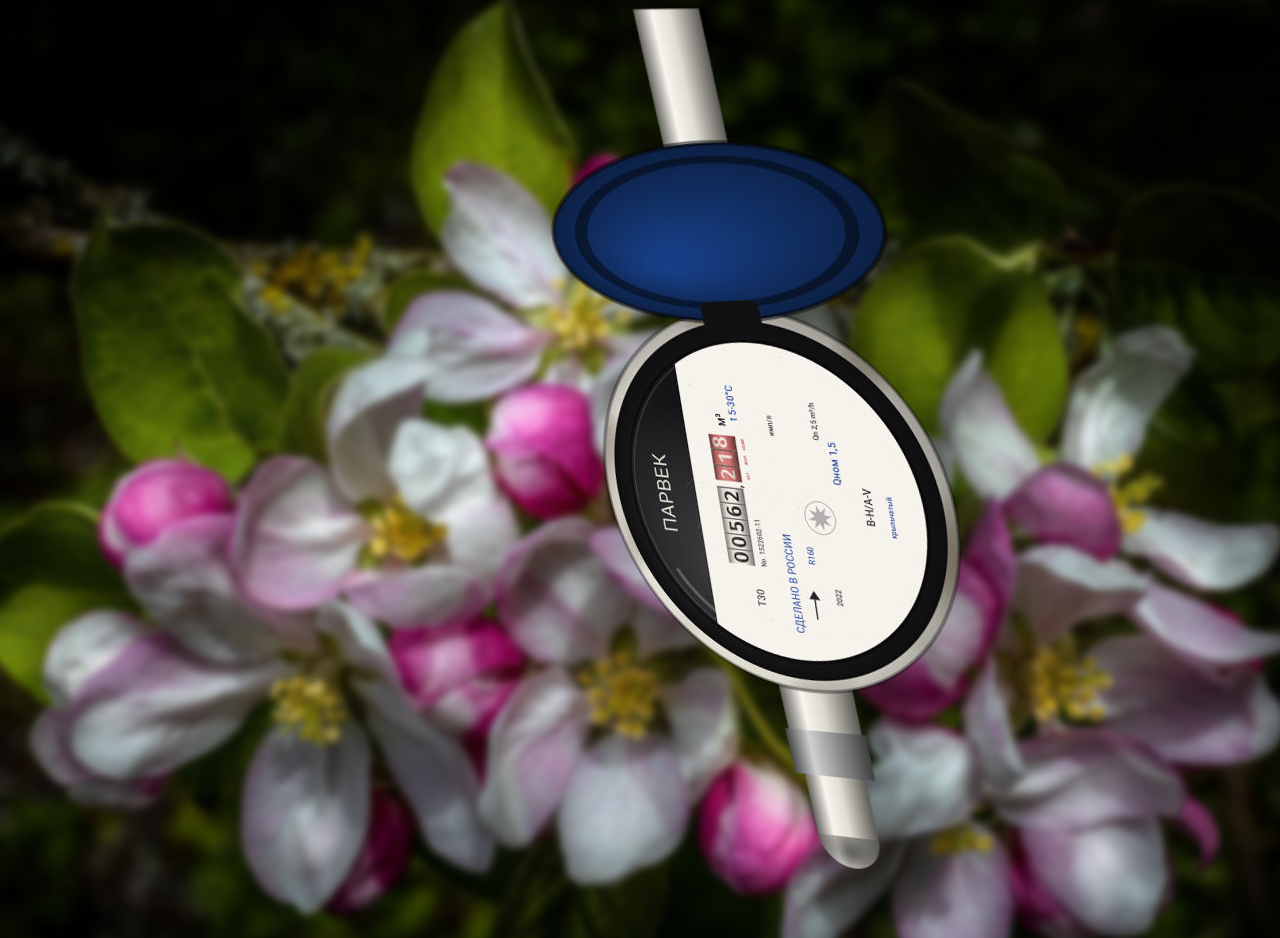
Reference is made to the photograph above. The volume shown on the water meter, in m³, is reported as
562.218 m³
